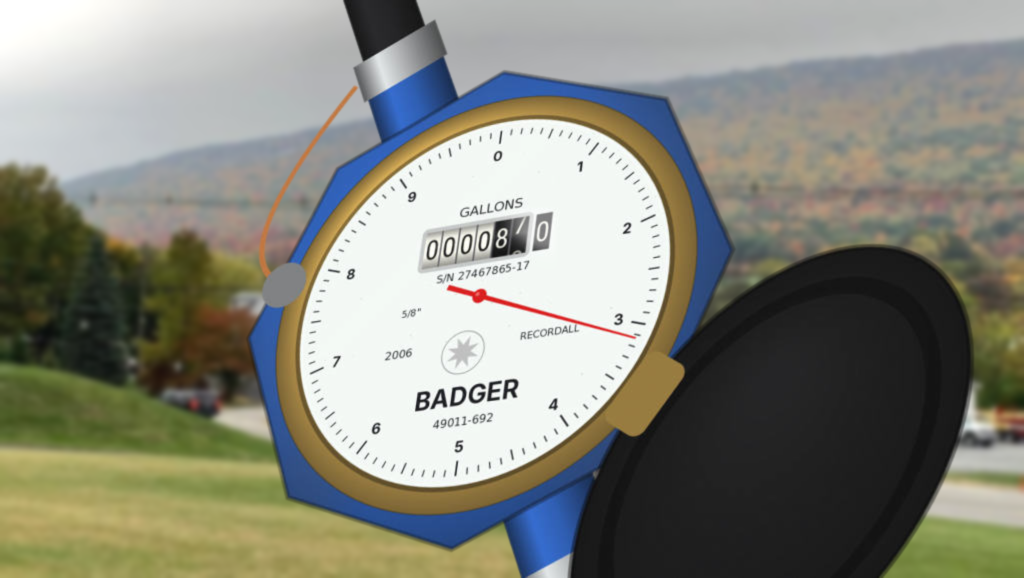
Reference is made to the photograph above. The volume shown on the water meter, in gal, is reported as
873.1 gal
